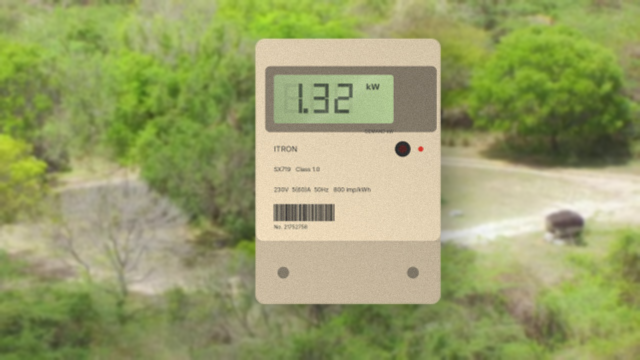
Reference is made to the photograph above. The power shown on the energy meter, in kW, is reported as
1.32 kW
